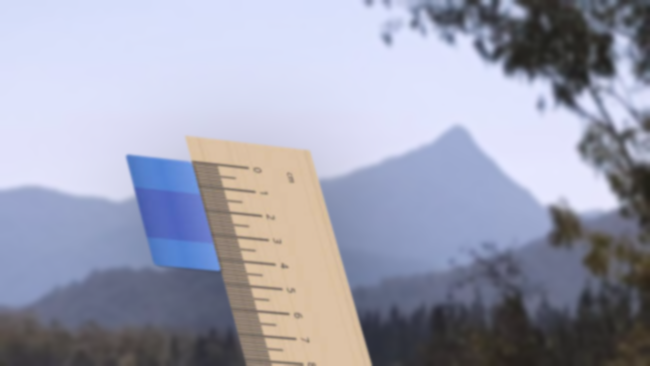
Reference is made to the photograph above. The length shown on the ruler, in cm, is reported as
4.5 cm
